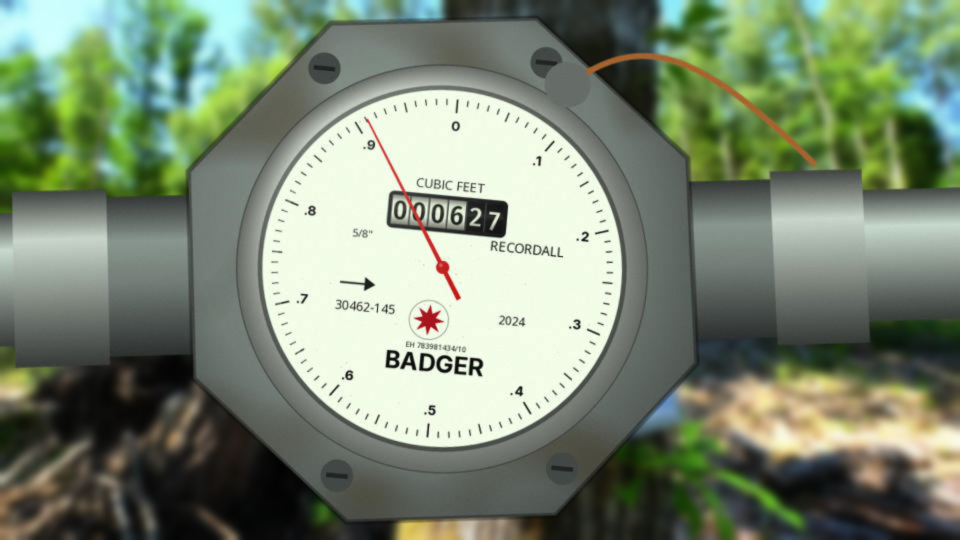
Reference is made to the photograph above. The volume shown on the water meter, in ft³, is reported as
626.91 ft³
